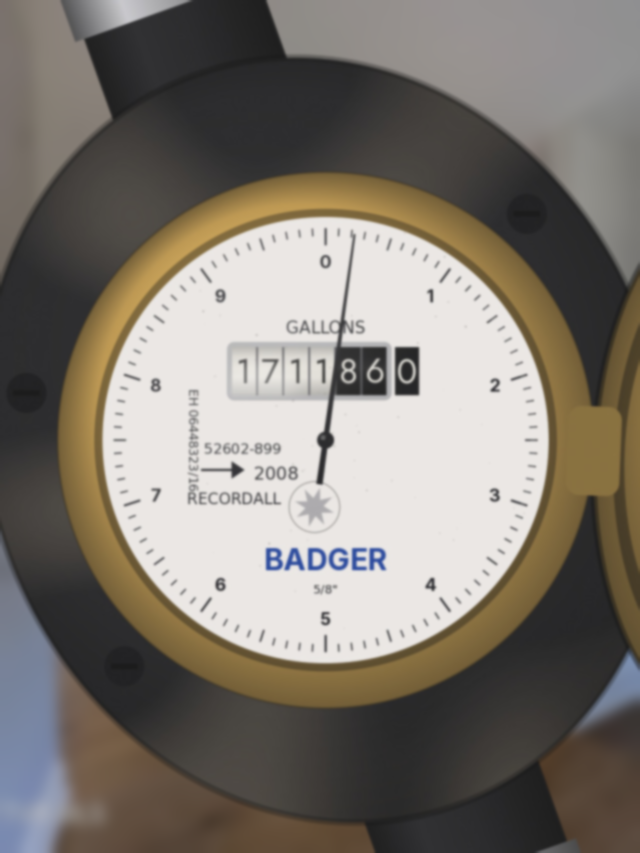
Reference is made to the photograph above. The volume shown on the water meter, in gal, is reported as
1711860.2 gal
